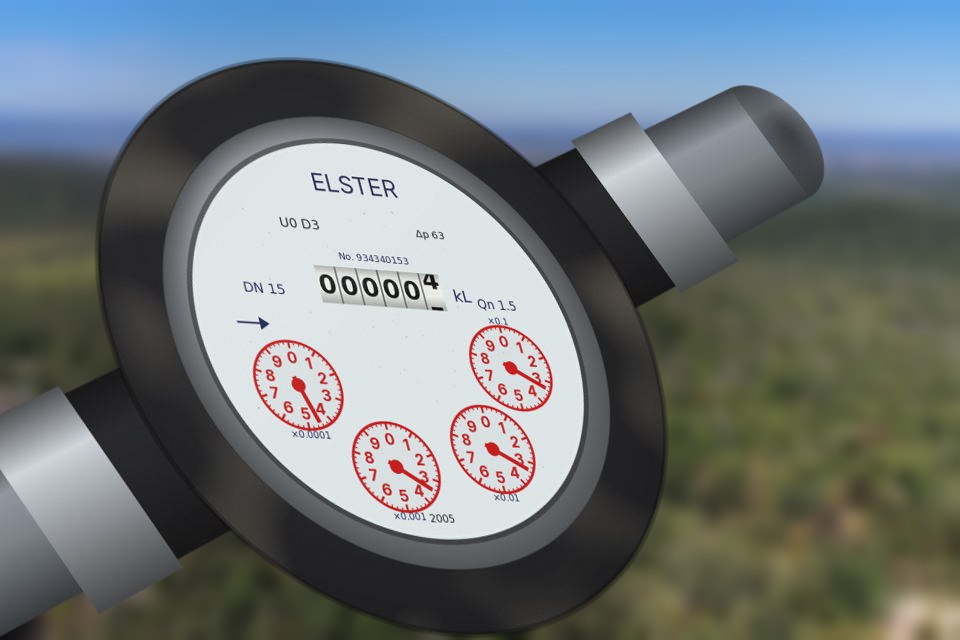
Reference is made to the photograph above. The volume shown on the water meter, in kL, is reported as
4.3334 kL
